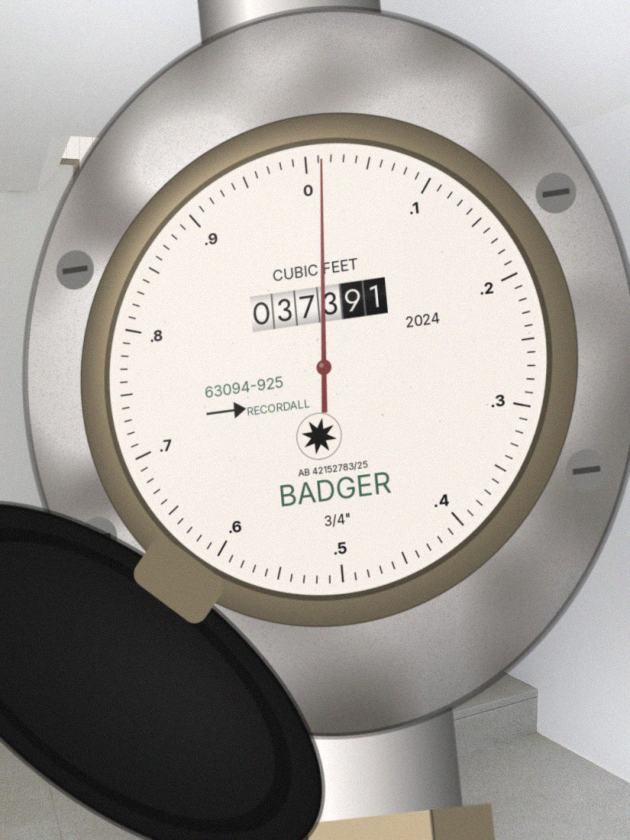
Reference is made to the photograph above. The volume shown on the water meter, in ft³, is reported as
37391.01 ft³
